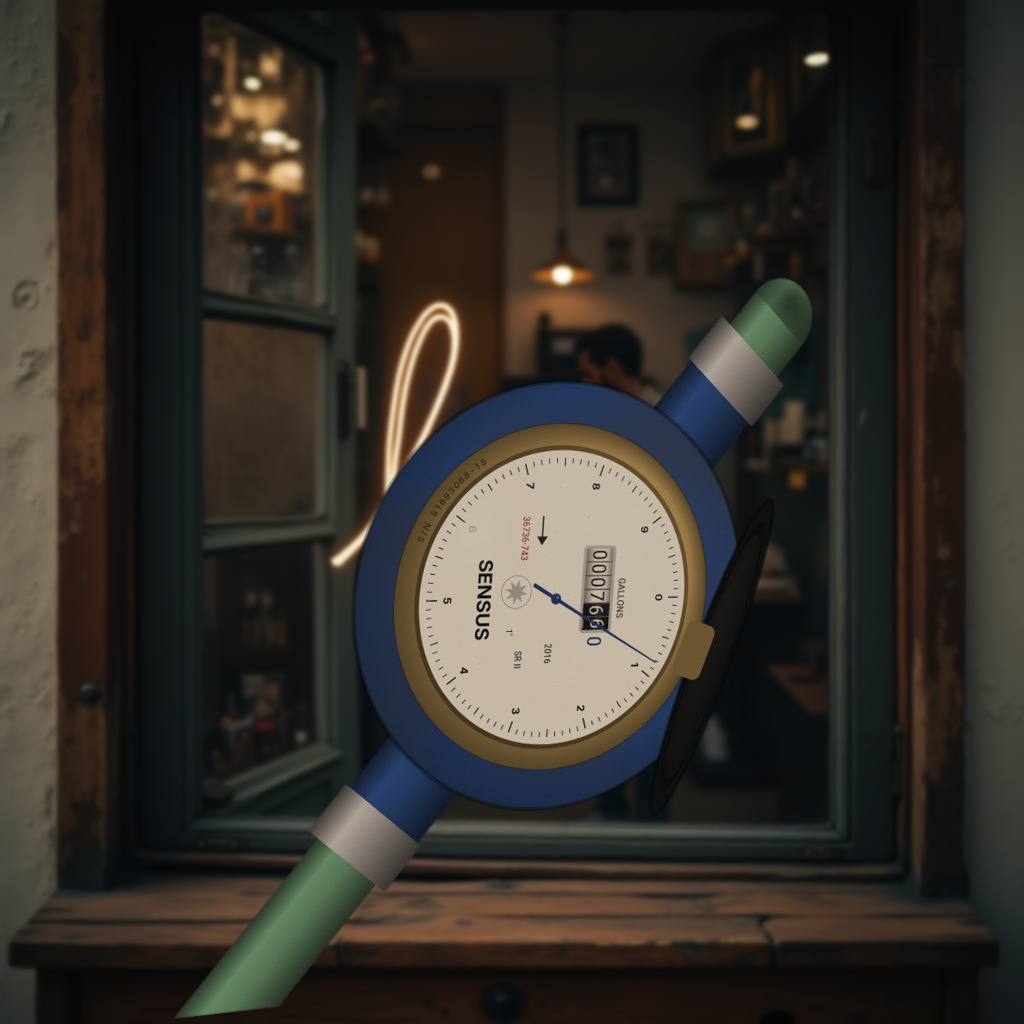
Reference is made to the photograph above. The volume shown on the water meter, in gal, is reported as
7660.8 gal
